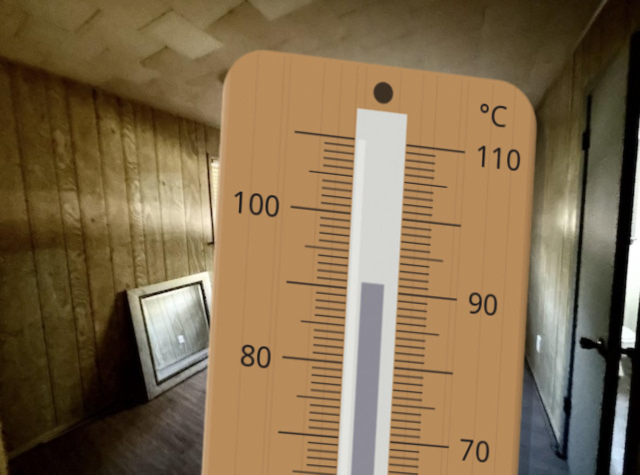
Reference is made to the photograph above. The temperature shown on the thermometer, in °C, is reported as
91 °C
